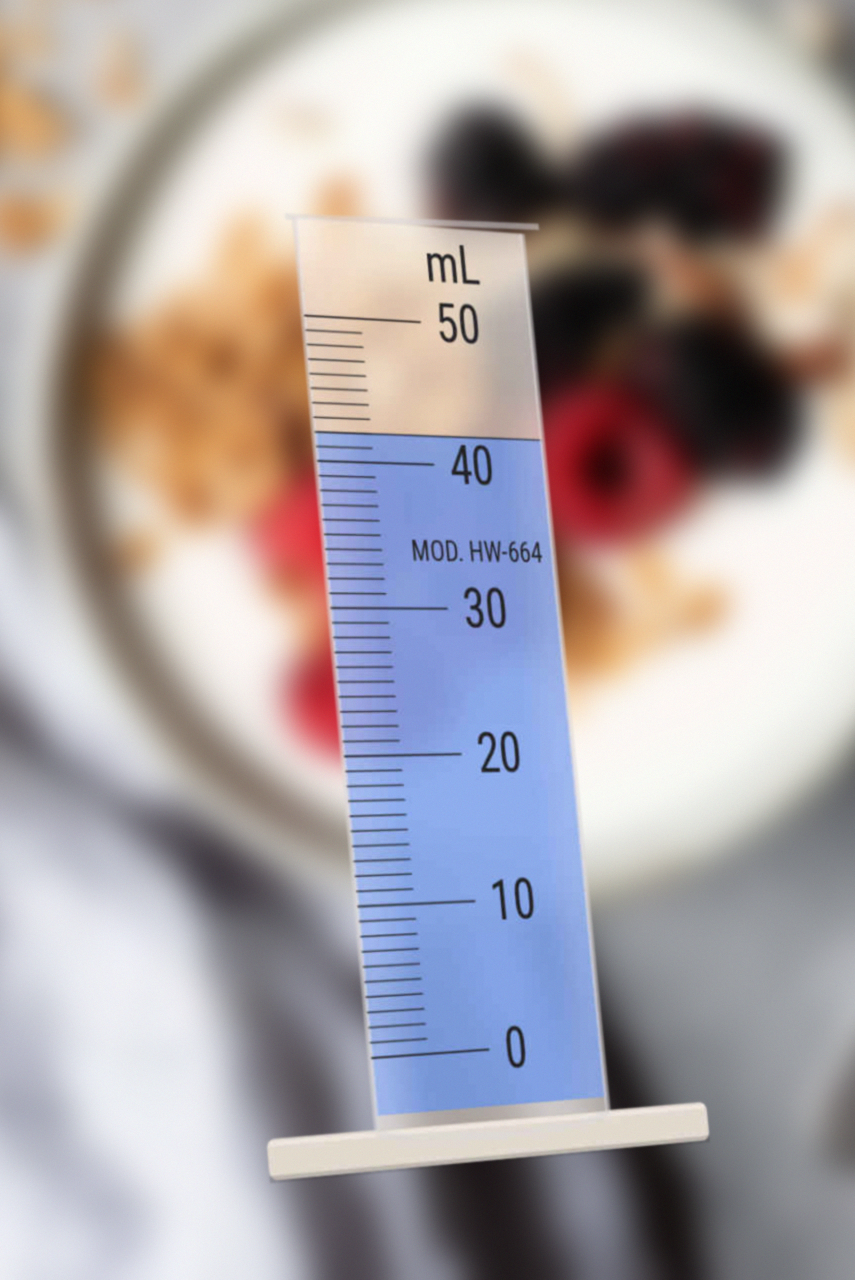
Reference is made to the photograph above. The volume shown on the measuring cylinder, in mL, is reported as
42 mL
